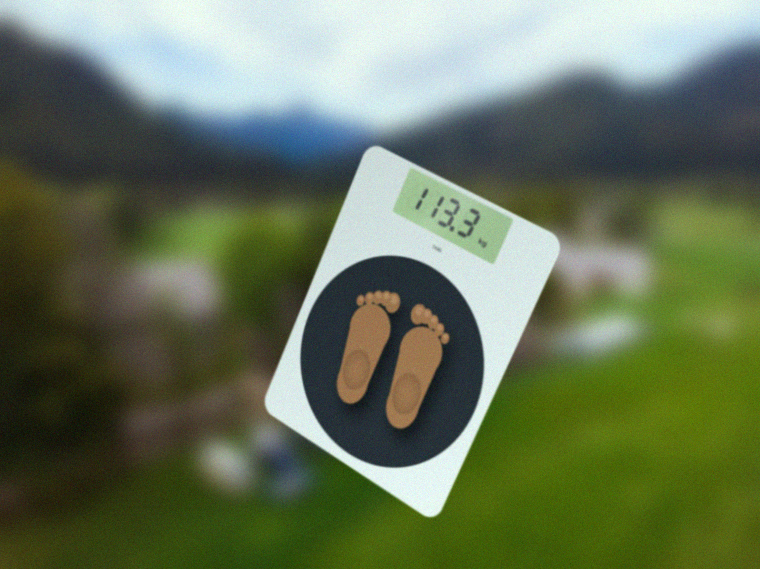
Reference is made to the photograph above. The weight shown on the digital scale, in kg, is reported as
113.3 kg
